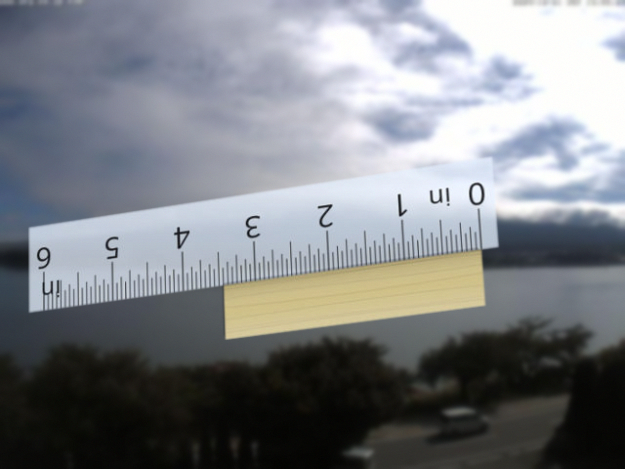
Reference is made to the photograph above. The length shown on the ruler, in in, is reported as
3.4375 in
